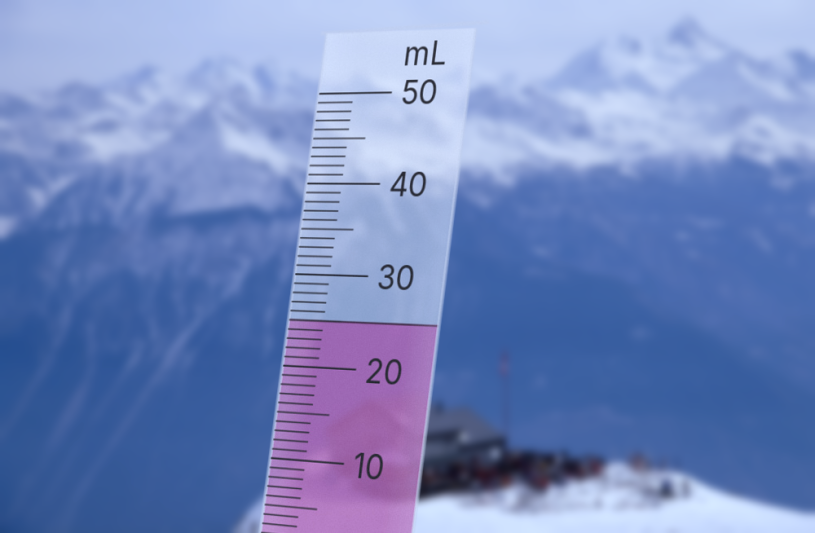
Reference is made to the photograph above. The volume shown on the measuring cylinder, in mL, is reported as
25 mL
